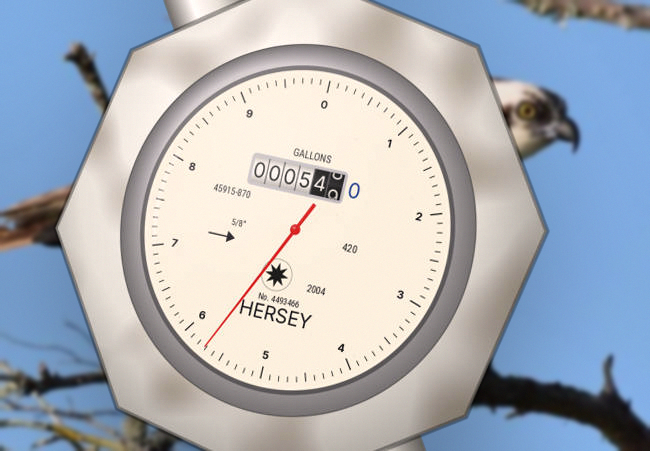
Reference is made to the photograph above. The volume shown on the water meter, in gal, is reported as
5485.7 gal
